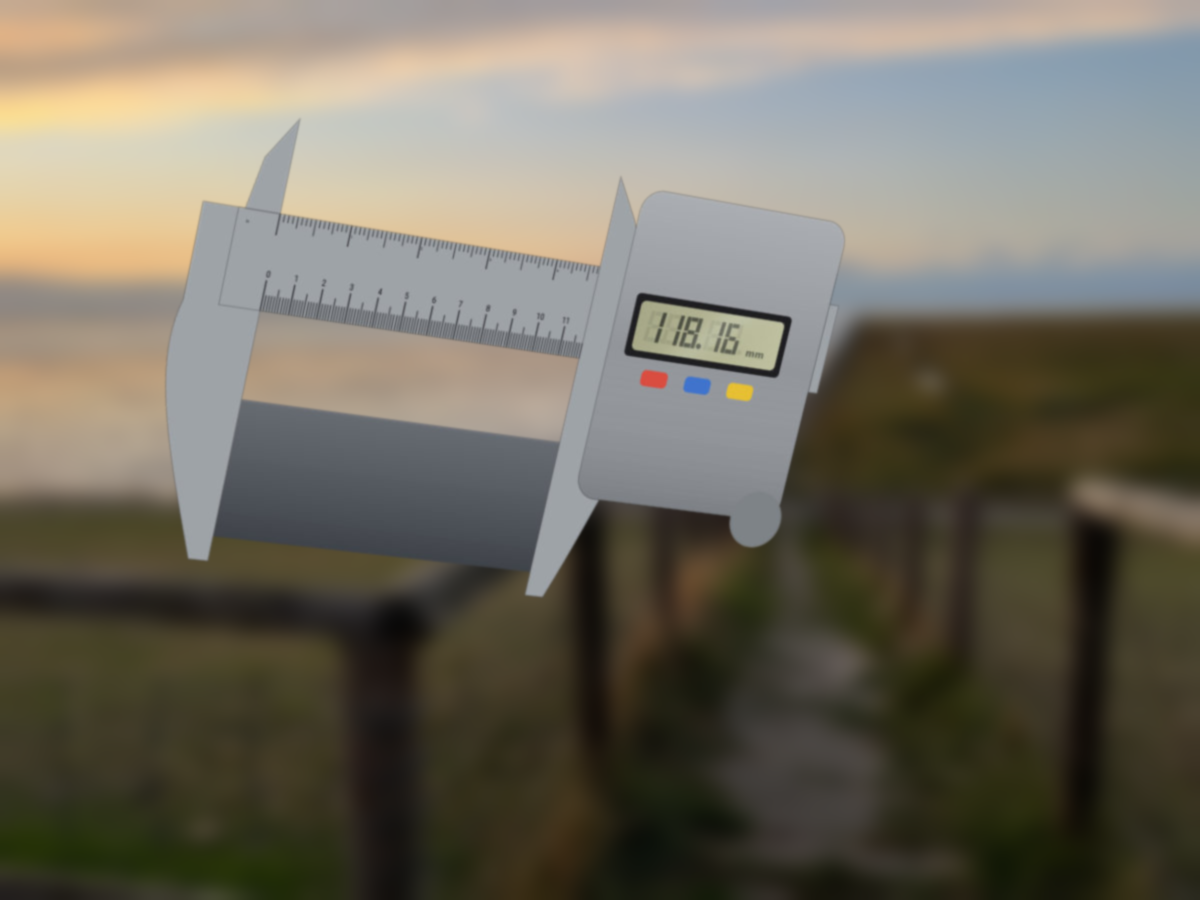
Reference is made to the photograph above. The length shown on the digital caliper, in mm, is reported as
118.16 mm
